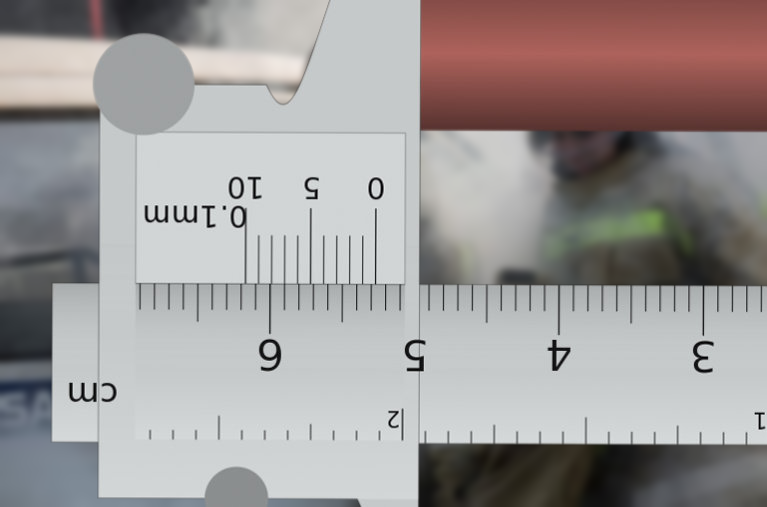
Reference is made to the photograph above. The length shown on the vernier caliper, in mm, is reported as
52.7 mm
